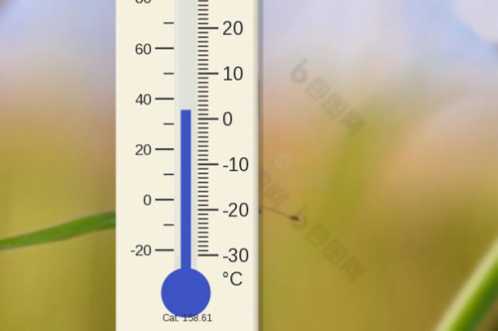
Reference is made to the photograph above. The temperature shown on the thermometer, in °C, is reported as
2 °C
